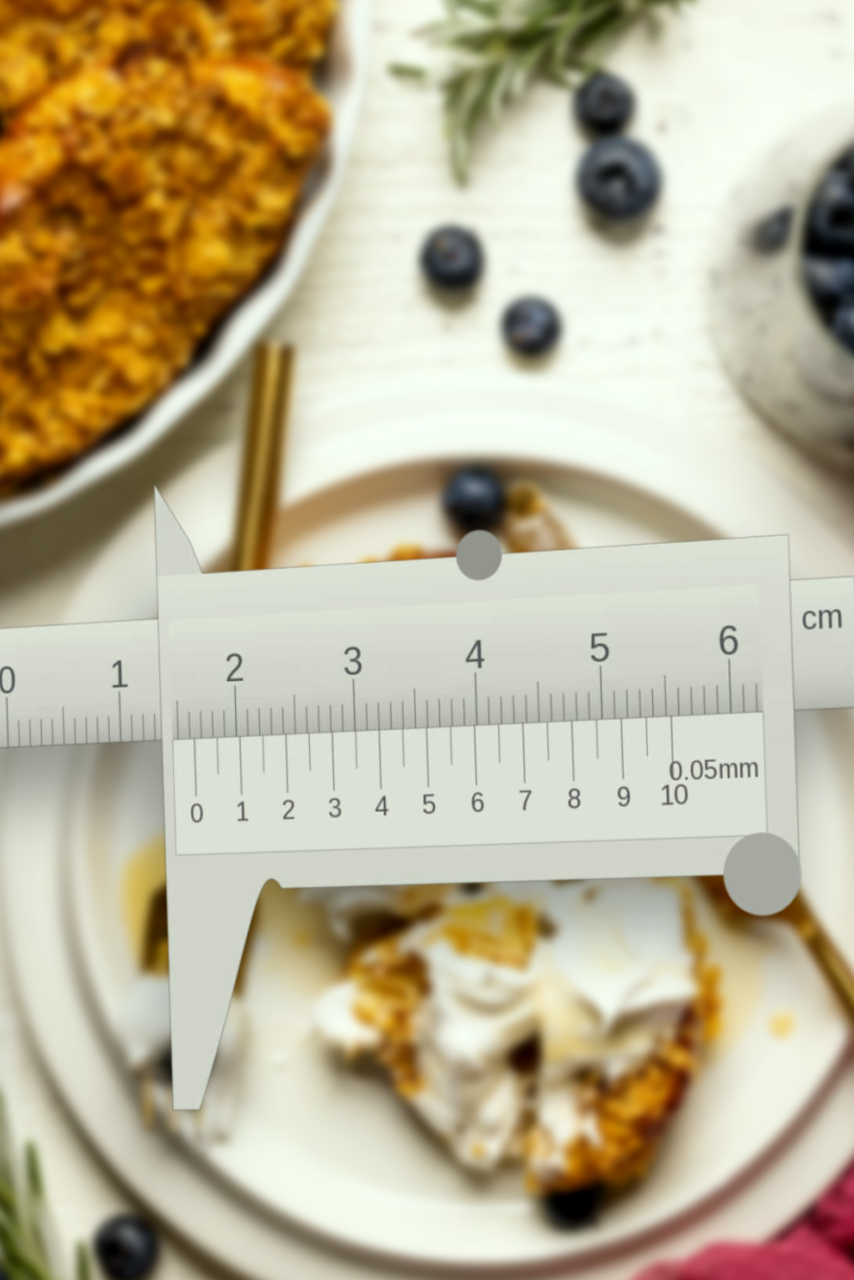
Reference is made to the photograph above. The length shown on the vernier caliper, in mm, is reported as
16.4 mm
